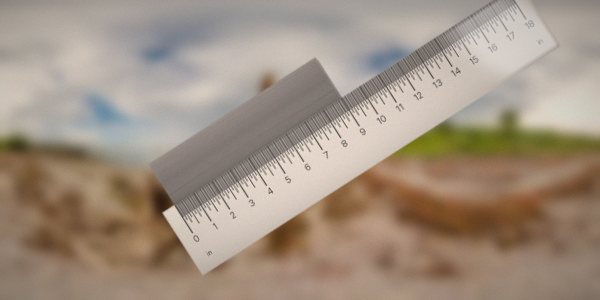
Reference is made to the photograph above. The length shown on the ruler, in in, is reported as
9 in
